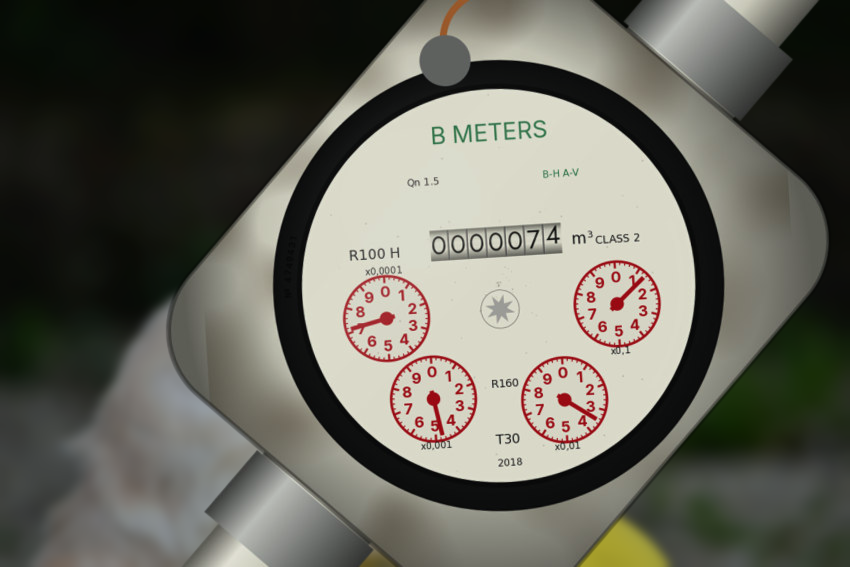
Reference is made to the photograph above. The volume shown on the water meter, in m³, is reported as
74.1347 m³
